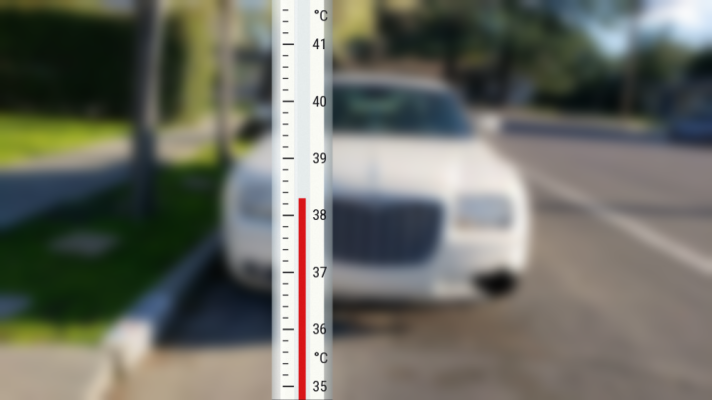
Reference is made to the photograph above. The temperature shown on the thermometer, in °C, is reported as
38.3 °C
